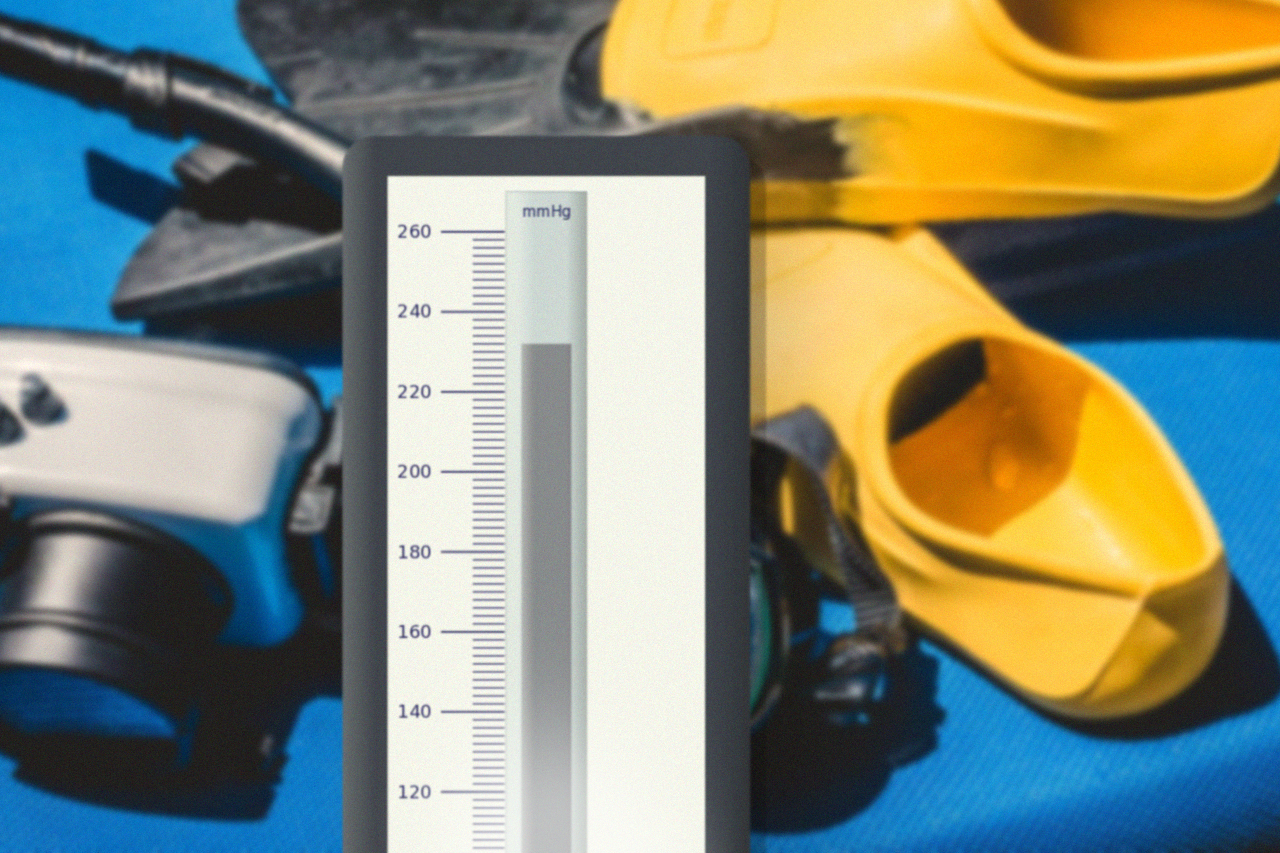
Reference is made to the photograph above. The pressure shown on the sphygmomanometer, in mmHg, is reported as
232 mmHg
